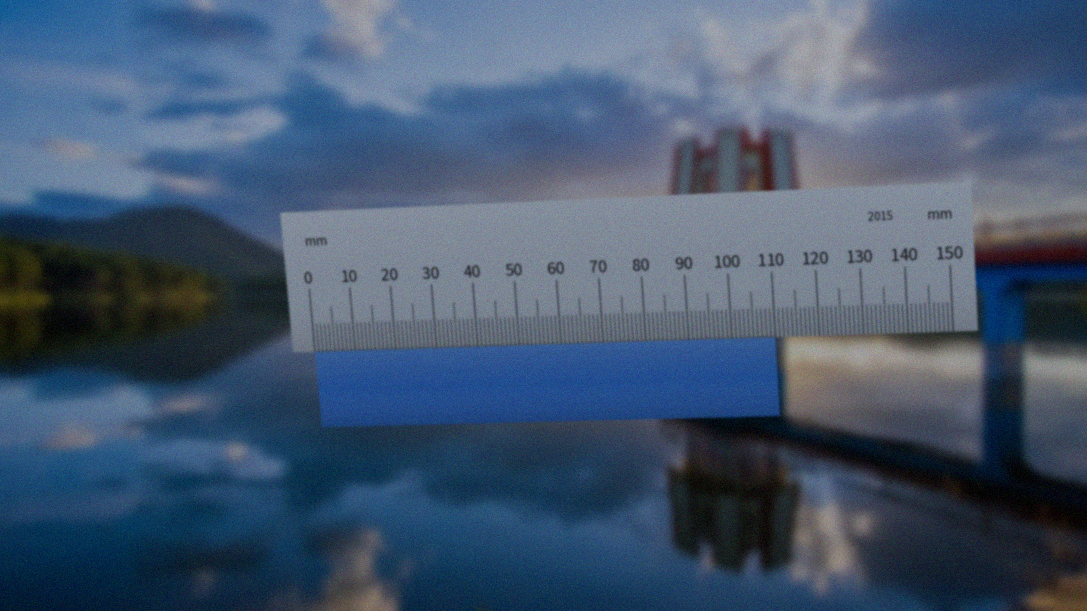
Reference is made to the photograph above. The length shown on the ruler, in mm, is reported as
110 mm
